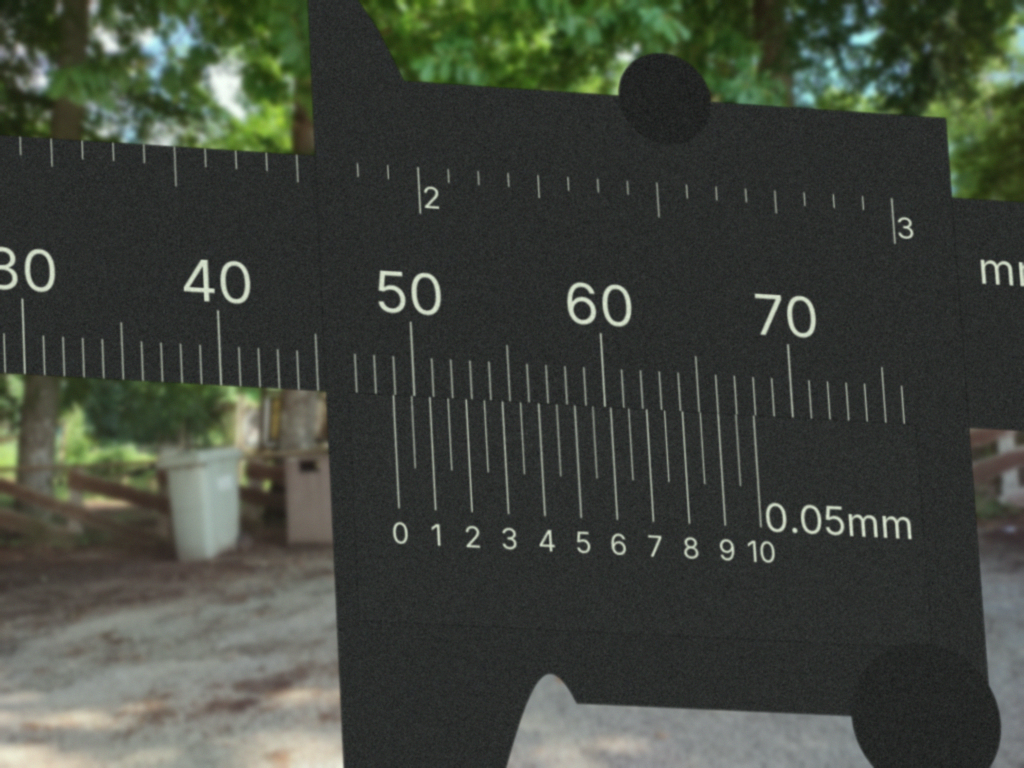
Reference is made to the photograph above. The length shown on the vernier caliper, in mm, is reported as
48.9 mm
